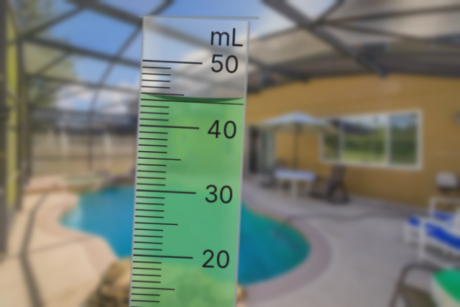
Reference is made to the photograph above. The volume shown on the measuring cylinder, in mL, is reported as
44 mL
